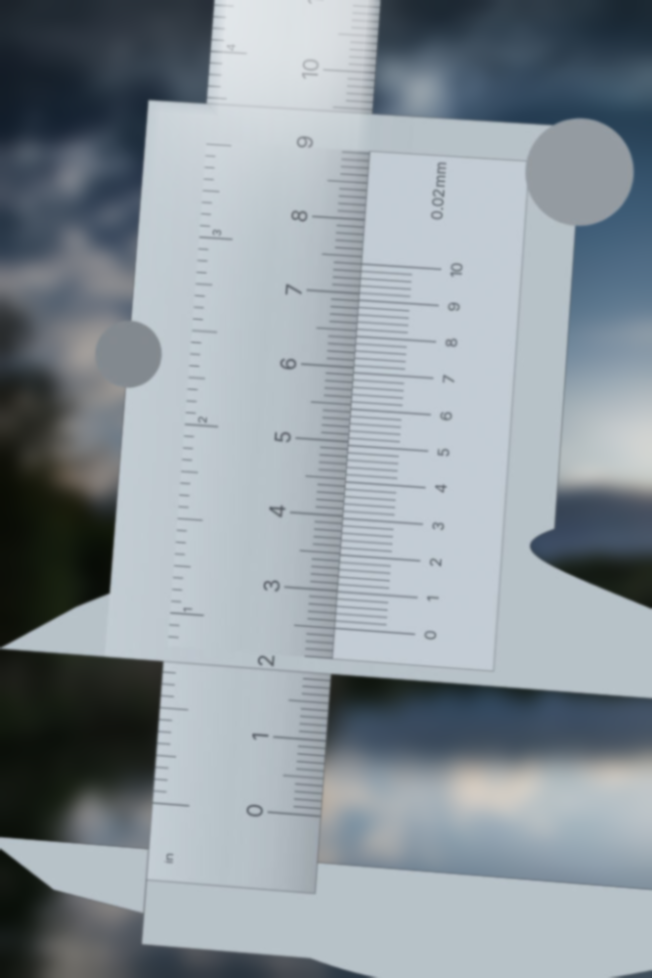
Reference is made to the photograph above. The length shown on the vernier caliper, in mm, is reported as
25.0 mm
